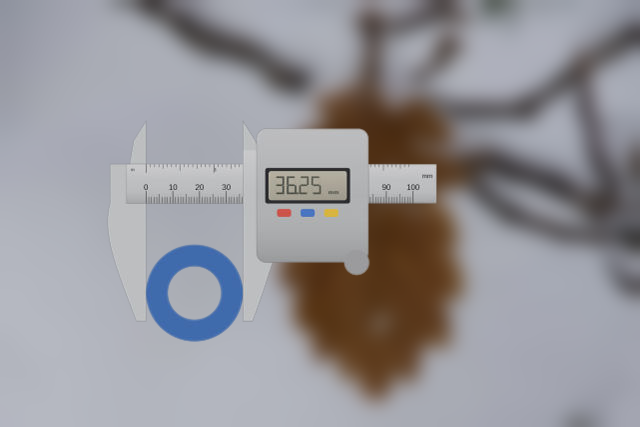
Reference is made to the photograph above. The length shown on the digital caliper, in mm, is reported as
36.25 mm
